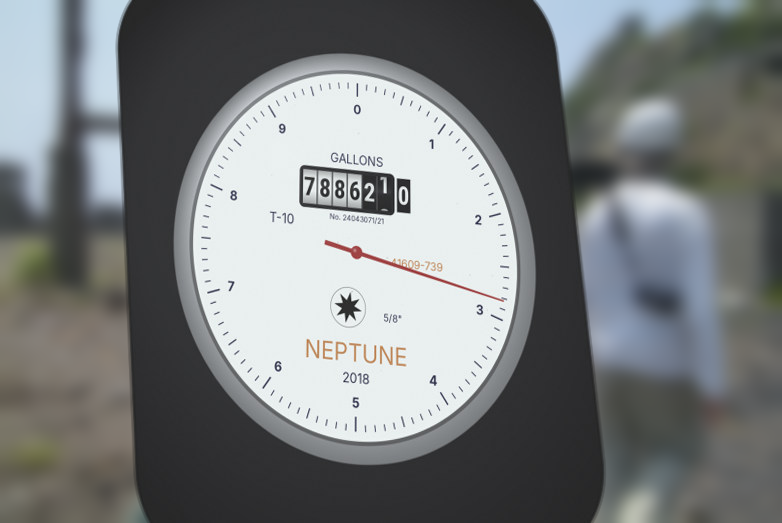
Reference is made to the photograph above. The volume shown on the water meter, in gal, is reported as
7886212.8 gal
